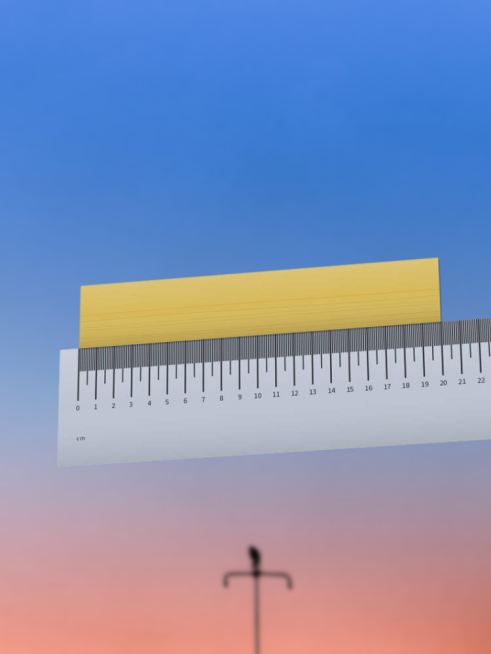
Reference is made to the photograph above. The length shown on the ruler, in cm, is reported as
20 cm
